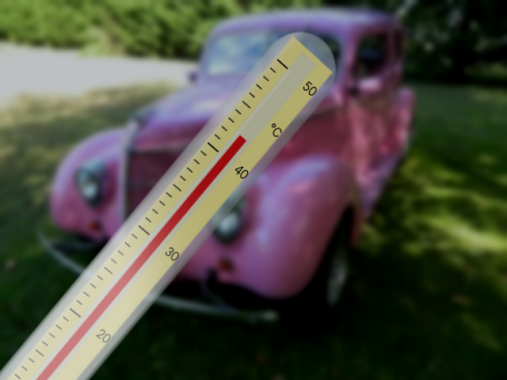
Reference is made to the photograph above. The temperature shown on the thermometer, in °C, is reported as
42.5 °C
